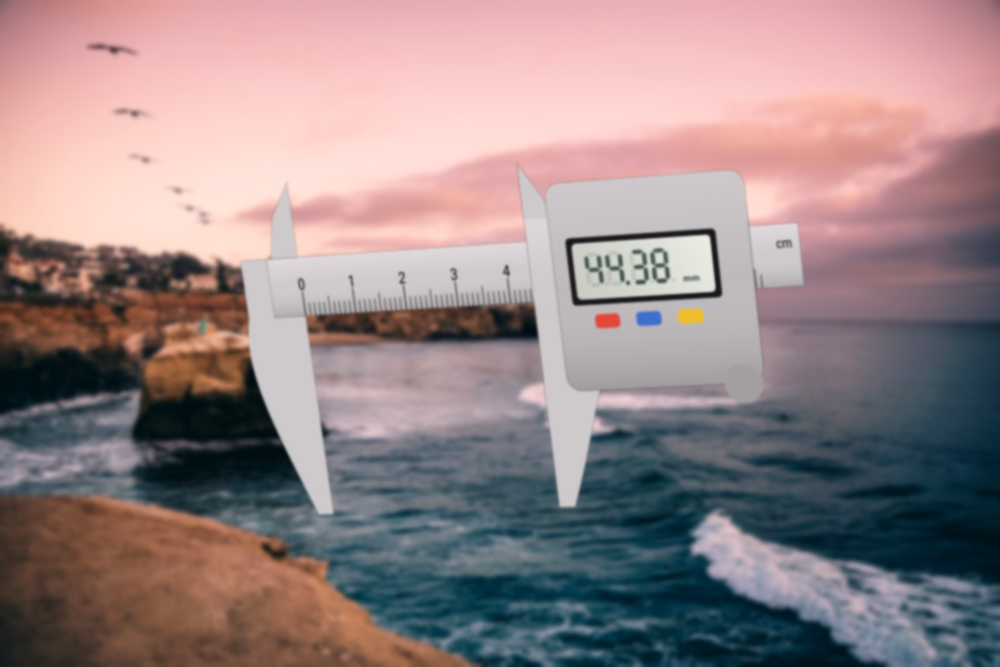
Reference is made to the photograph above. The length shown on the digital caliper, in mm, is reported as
44.38 mm
